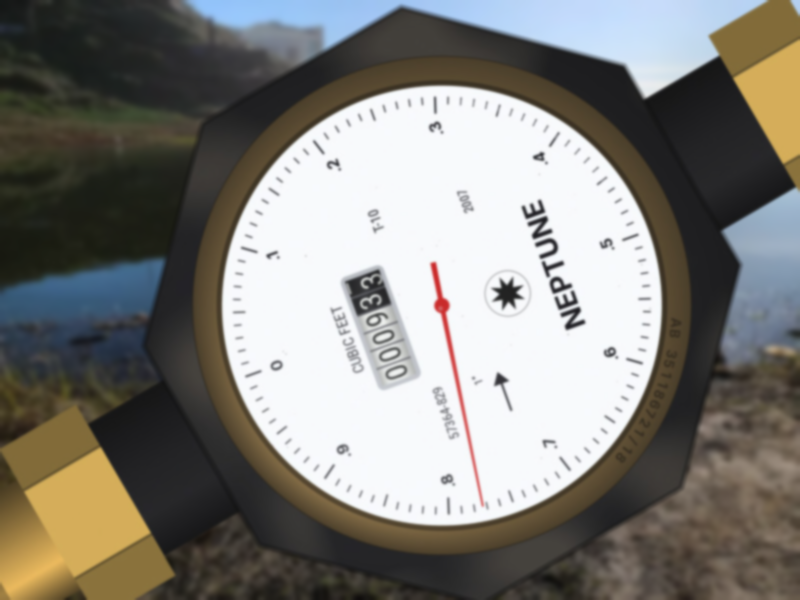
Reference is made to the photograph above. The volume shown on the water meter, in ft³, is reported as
932.77 ft³
